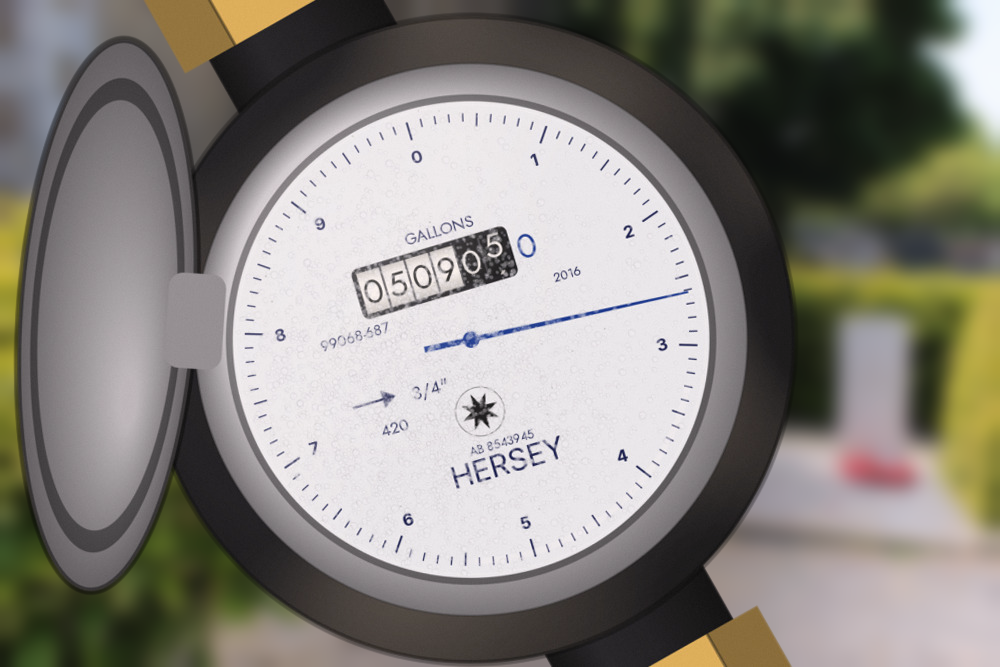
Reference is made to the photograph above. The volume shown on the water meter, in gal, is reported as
509052.6 gal
